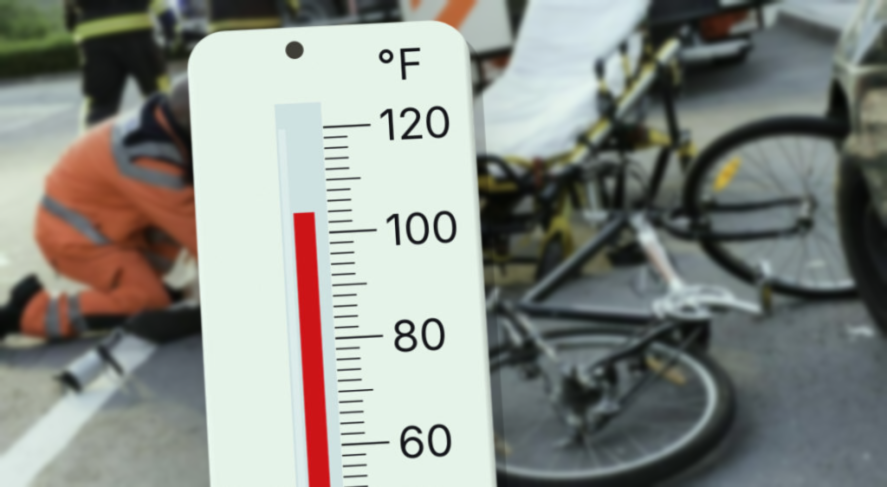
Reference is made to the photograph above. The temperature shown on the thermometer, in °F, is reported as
104 °F
